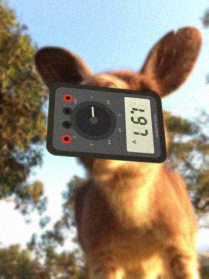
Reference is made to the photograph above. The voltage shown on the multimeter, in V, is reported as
1.97 V
